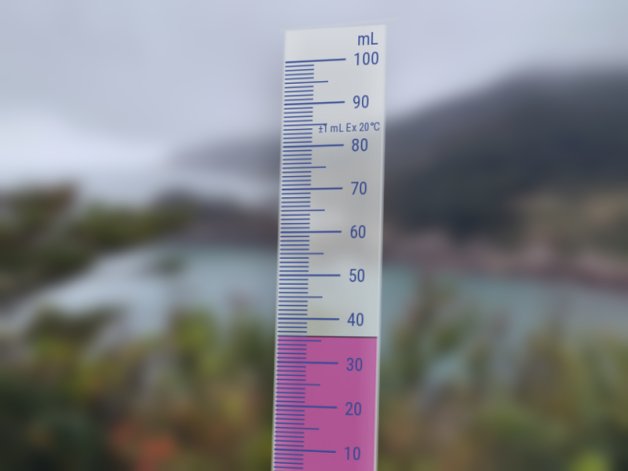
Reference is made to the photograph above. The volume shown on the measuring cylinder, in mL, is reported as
36 mL
